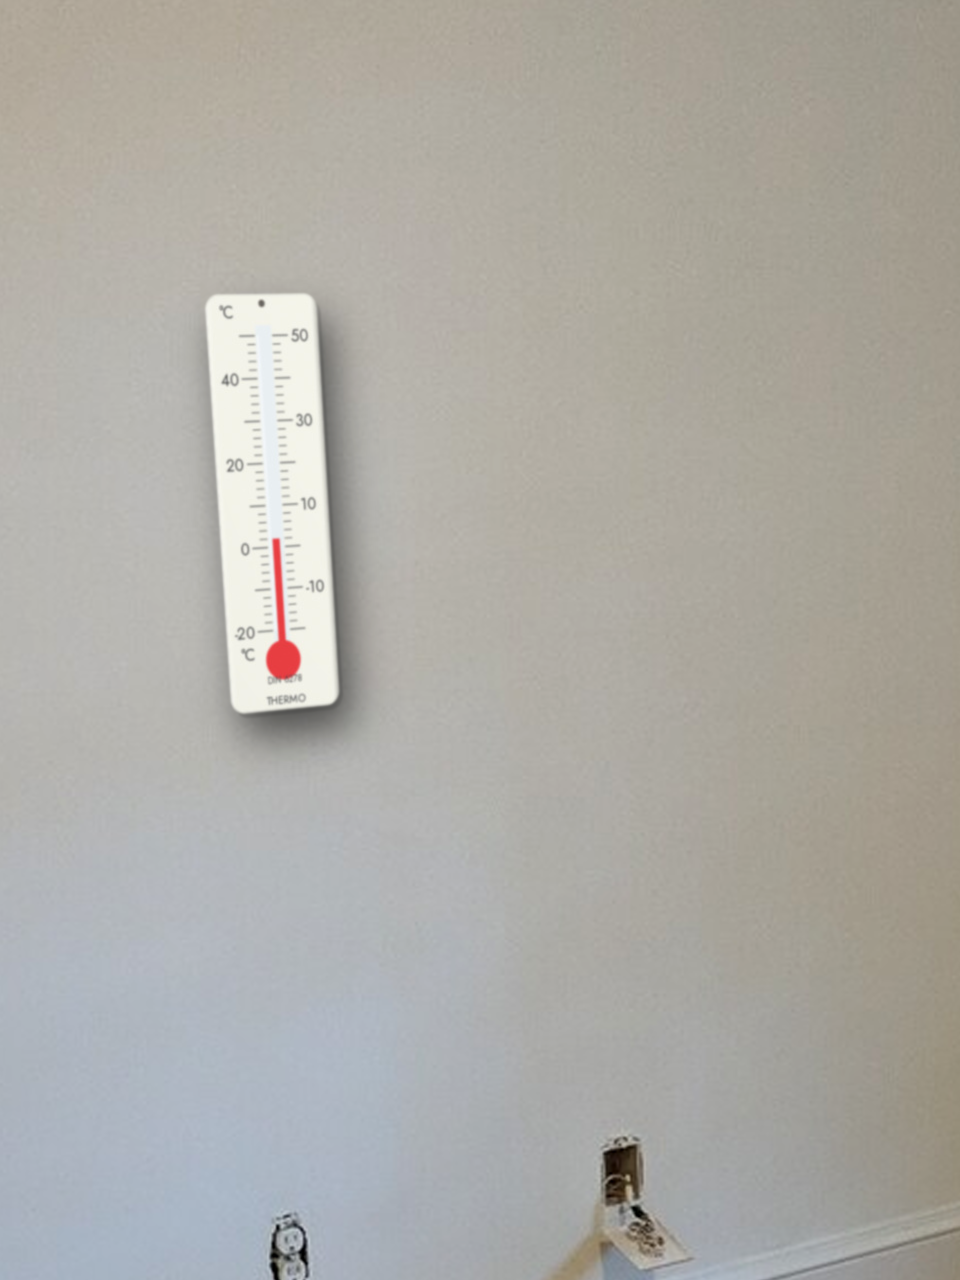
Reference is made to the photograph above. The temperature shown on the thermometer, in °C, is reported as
2 °C
